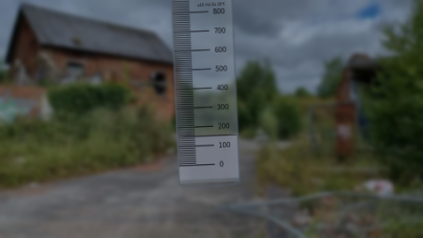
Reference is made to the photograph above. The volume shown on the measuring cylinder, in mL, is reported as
150 mL
